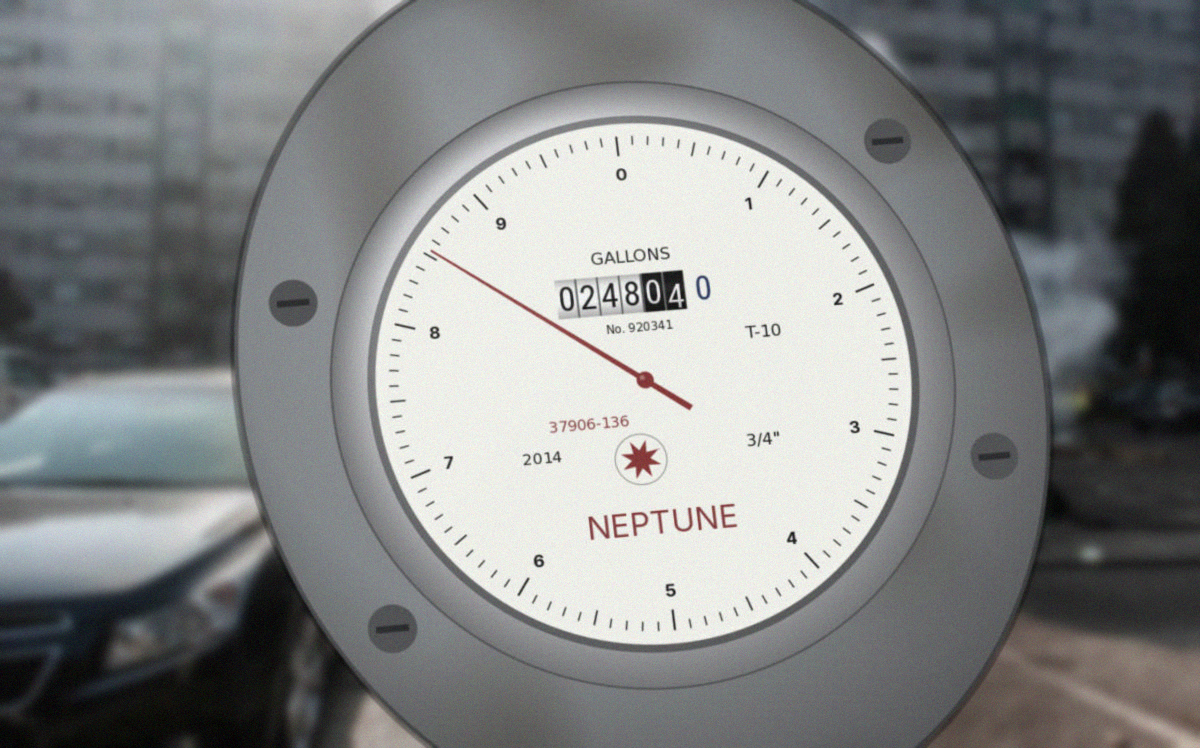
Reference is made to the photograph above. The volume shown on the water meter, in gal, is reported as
248038.5 gal
